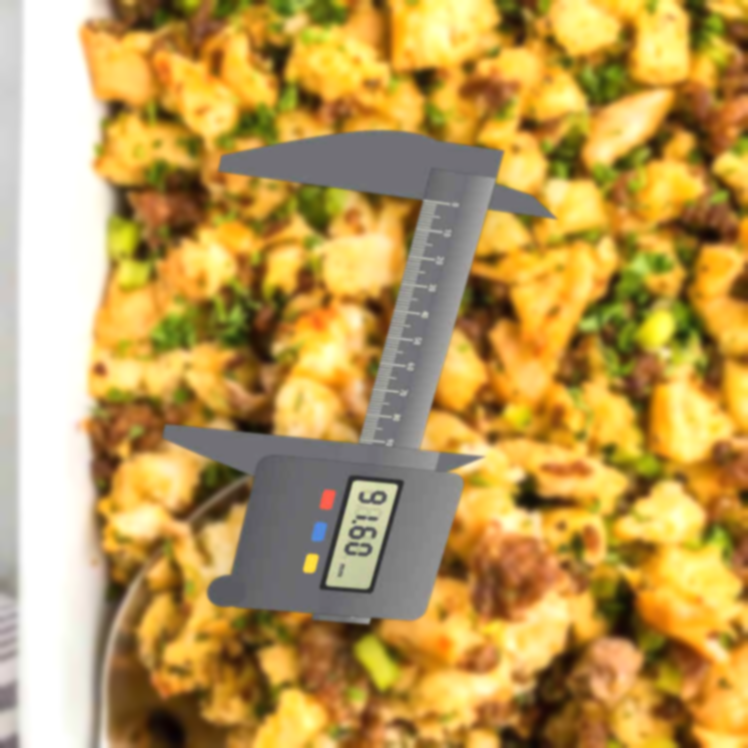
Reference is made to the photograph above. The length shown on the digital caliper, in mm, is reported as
91.60 mm
